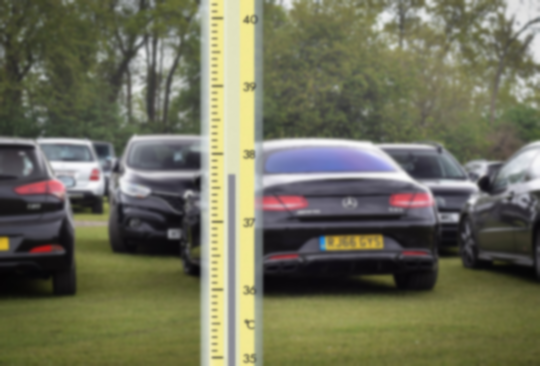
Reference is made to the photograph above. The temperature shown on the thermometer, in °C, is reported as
37.7 °C
